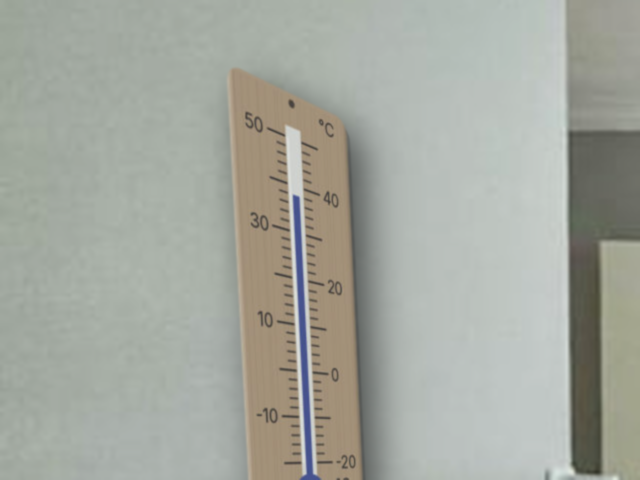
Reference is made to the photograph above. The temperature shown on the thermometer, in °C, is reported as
38 °C
